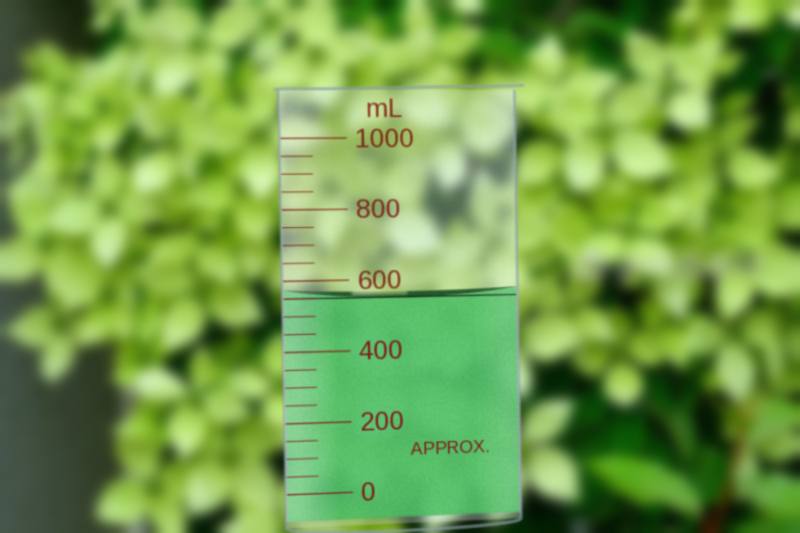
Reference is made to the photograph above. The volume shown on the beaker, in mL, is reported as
550 mL
